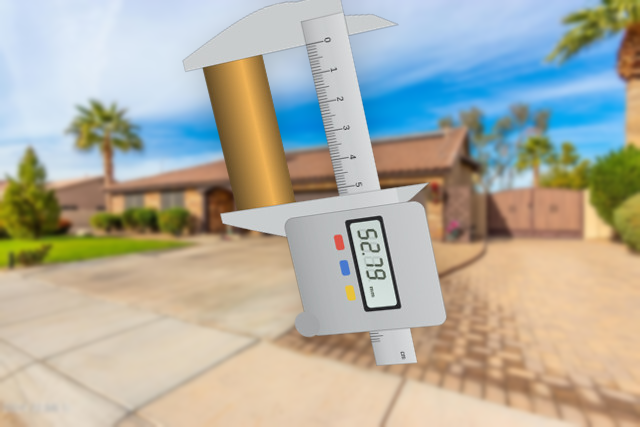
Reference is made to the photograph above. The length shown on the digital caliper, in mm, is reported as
52.79 mm
